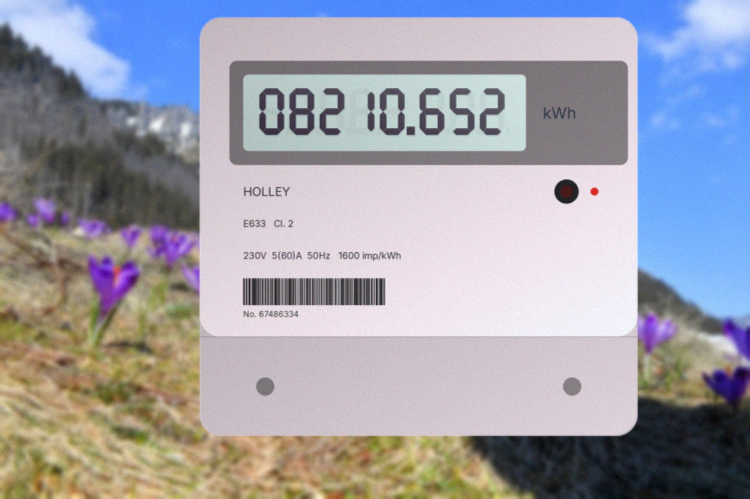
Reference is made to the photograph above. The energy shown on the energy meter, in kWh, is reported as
8210.652 kWh
